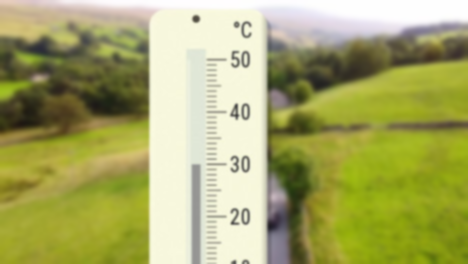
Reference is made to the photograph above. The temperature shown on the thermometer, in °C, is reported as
30 °C
